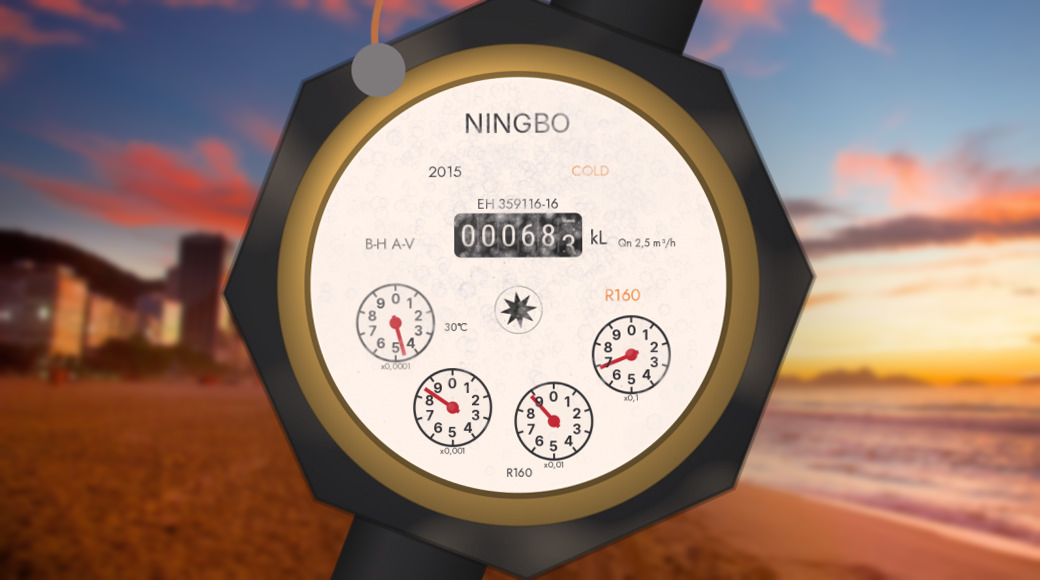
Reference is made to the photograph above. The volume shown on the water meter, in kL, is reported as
682.6884 kL
